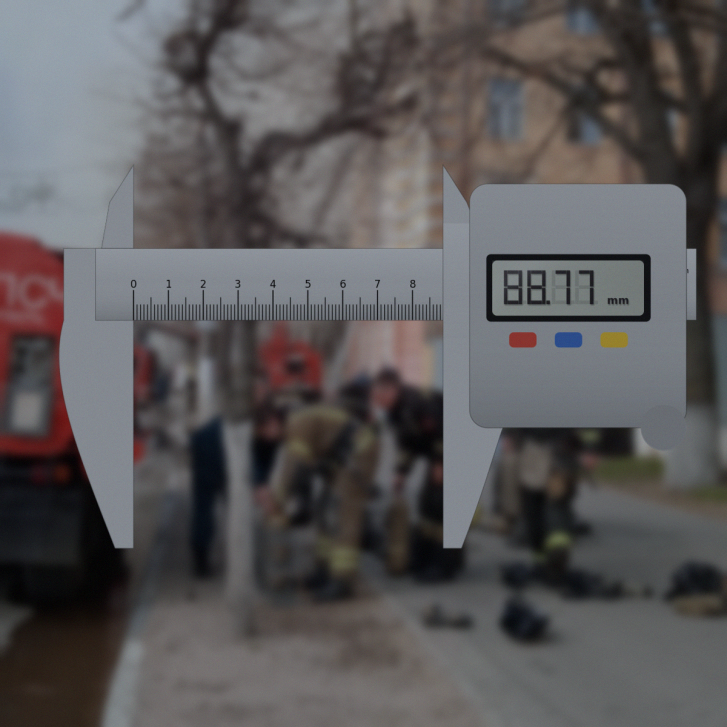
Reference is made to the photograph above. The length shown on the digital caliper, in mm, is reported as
88.77 mm
